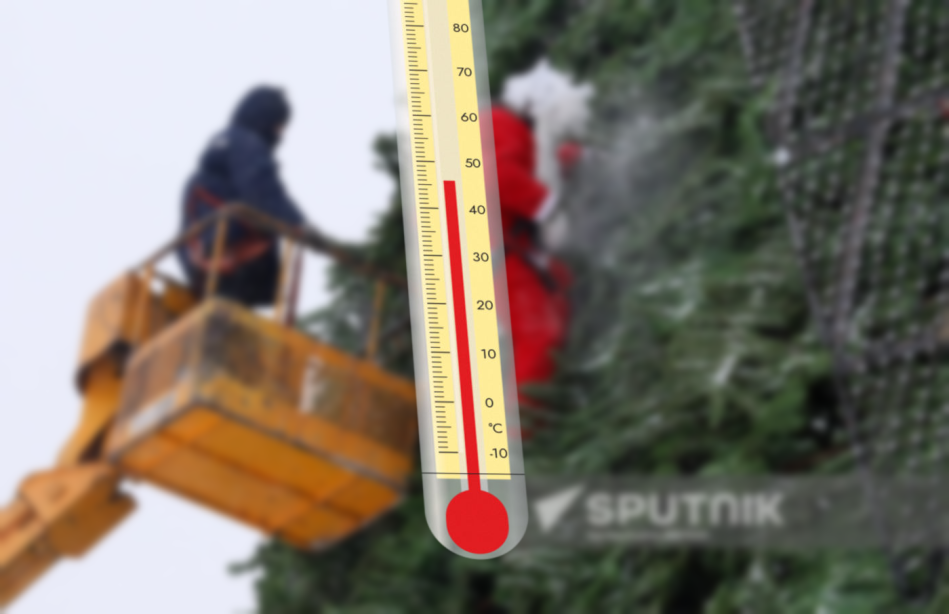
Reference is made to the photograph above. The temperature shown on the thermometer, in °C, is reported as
46 °C
